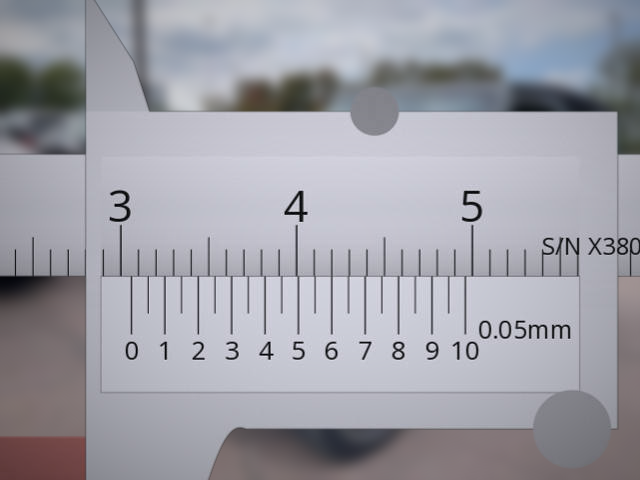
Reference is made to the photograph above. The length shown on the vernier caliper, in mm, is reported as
30.6 mm
